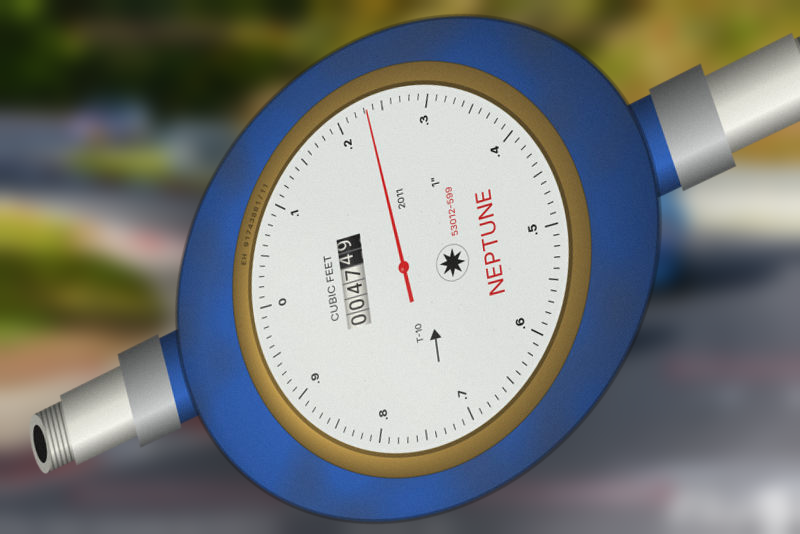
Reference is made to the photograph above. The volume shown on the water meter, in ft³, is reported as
4749.23 ft³
